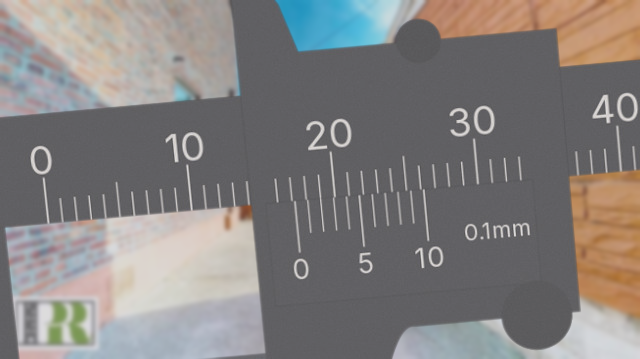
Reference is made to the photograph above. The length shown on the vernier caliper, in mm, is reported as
17.2 mm
